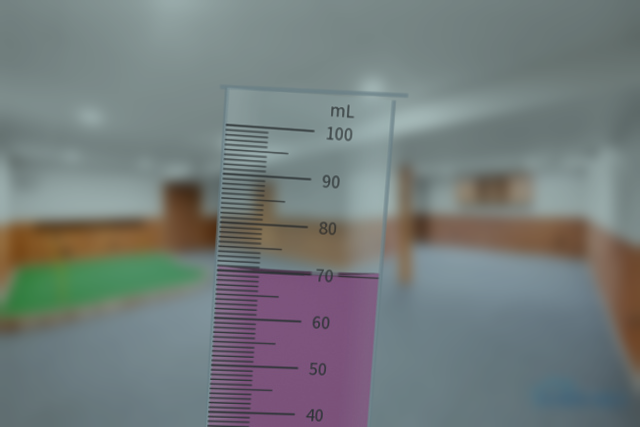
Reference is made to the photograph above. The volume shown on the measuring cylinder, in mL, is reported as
70 mL
